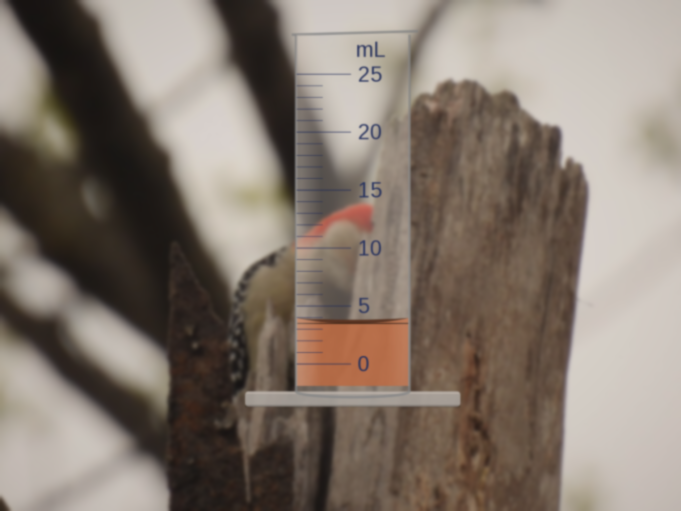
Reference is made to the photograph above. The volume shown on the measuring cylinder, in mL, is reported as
3.5 mL
